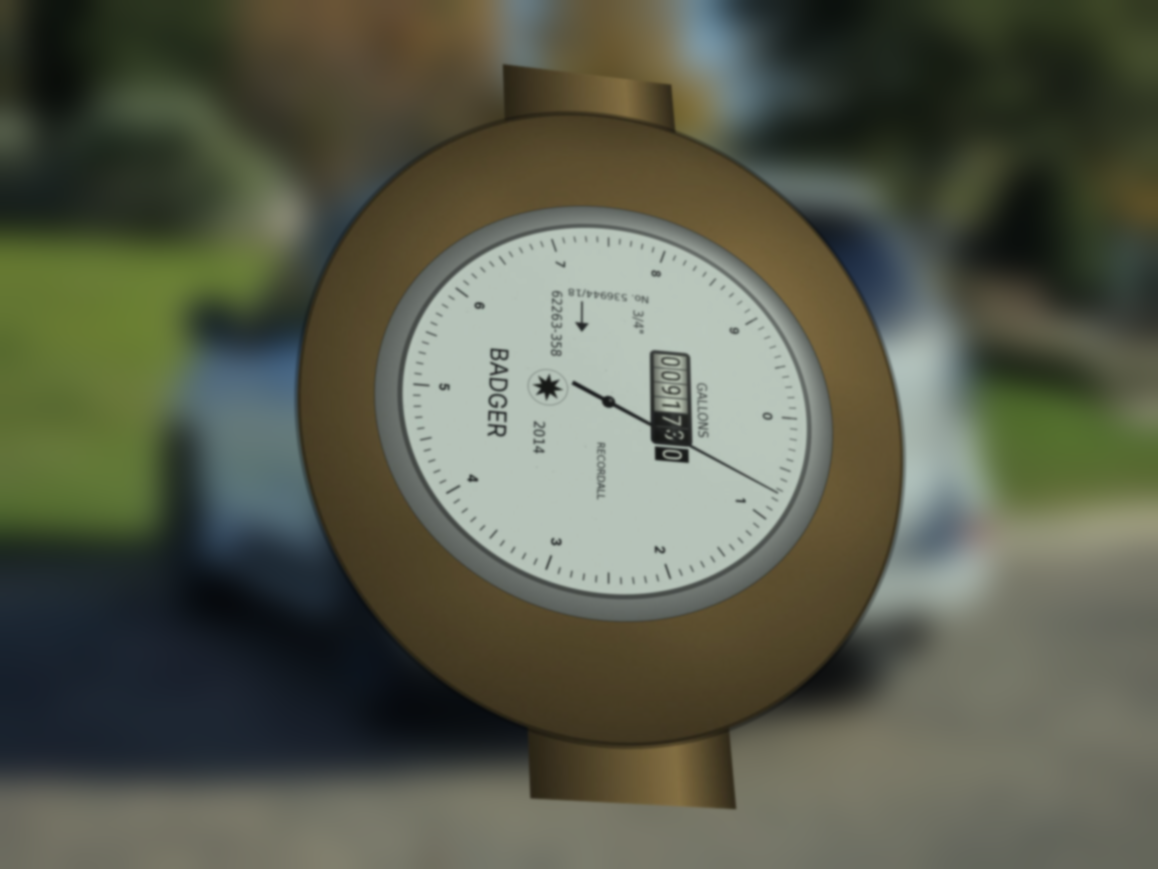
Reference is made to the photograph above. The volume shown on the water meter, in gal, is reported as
91730.7 gal
